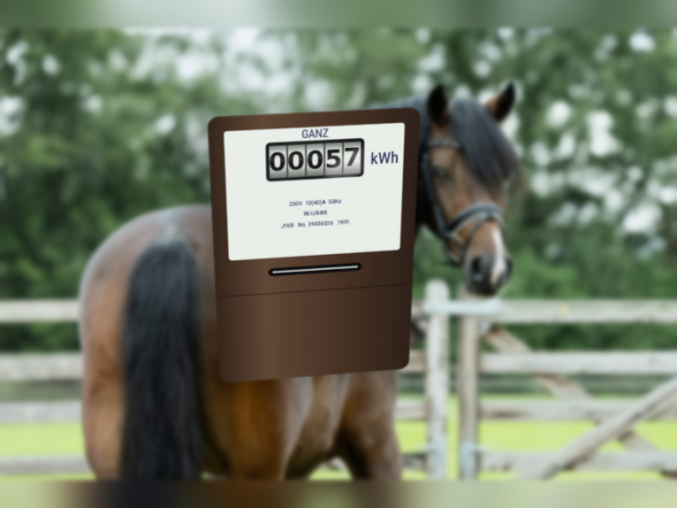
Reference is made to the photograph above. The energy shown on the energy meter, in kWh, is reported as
57 kWh
